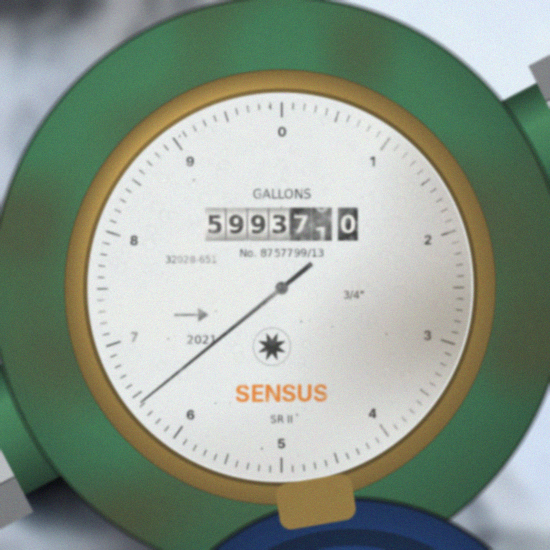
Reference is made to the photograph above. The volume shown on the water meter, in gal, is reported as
5993706.4 gal
